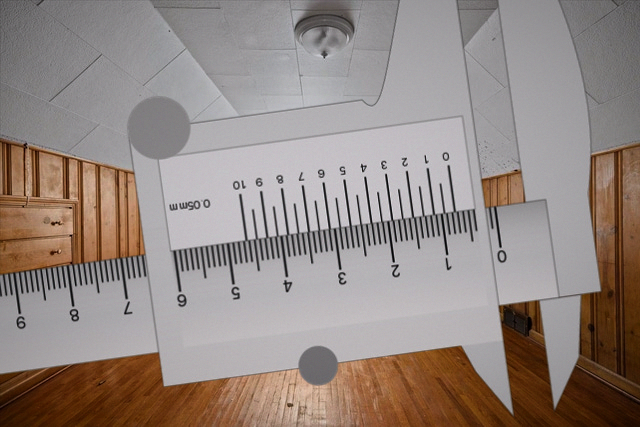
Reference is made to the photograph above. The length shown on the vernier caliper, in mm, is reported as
7.5 mm
